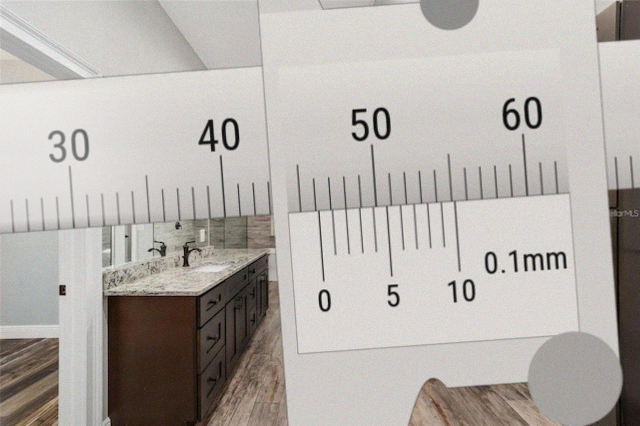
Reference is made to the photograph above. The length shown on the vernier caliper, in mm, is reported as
46.2 mm
